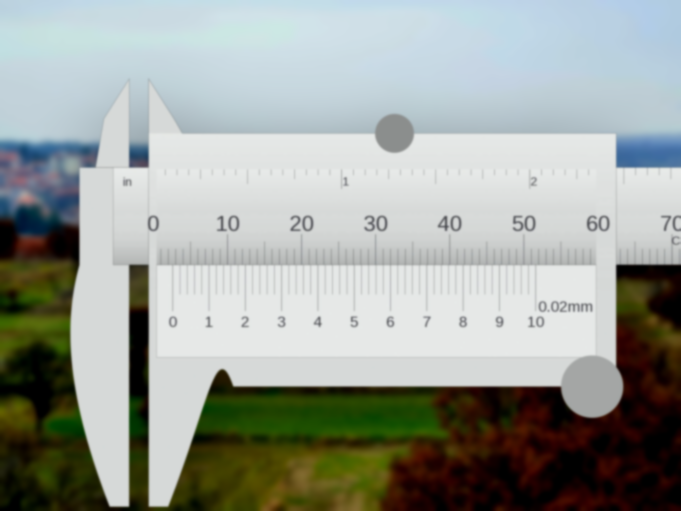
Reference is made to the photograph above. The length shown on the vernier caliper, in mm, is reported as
2.6 mm
